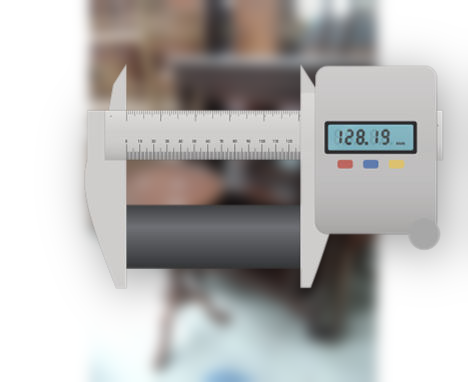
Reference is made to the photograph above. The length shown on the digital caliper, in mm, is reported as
128.19 mm
